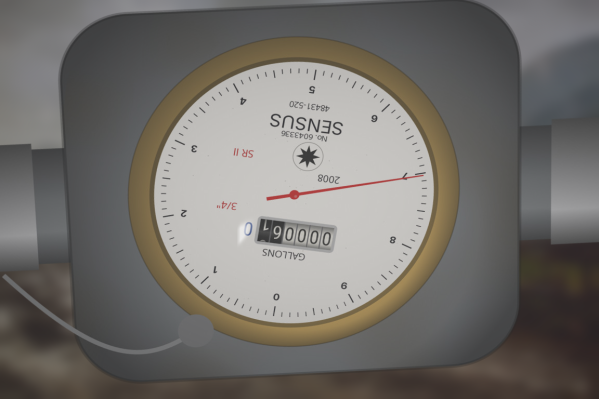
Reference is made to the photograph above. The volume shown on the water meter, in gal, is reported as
607.0 gal
